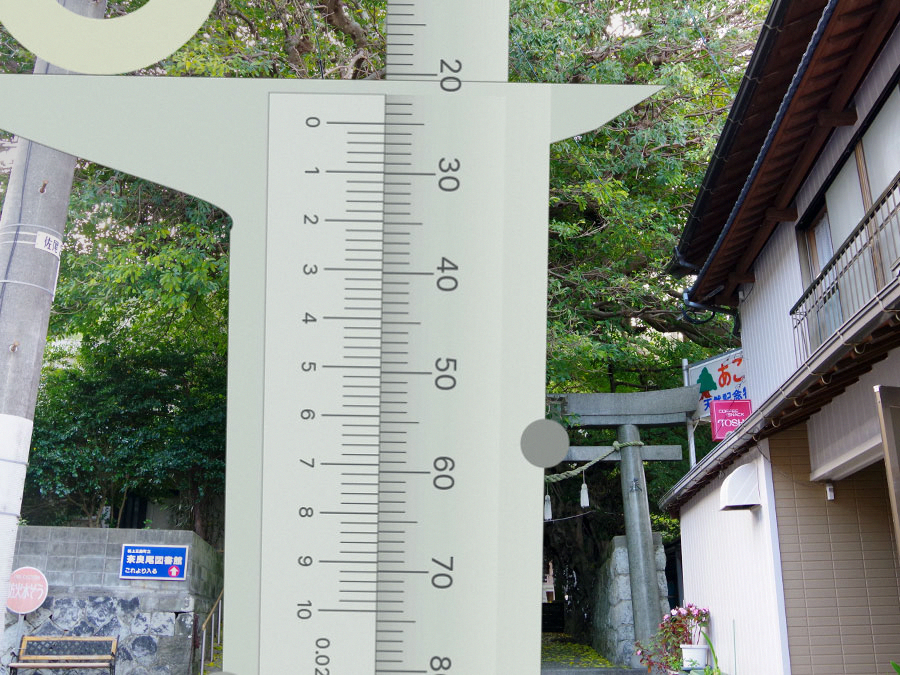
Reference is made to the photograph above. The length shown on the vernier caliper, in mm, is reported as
25.0 mm
